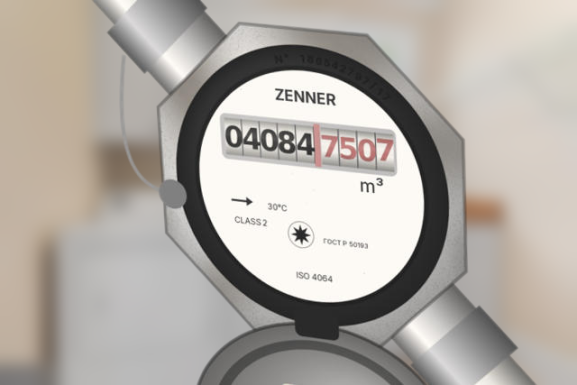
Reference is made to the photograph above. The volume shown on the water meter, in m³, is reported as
4084.7507 m³
